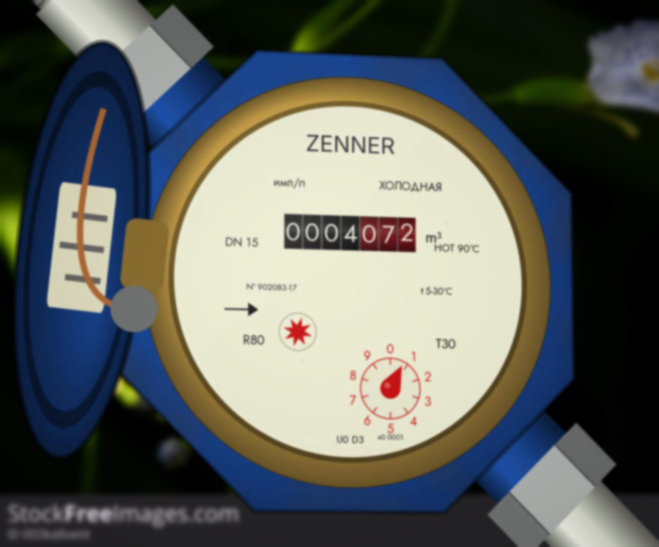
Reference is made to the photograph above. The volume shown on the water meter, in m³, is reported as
4.0720 m³
